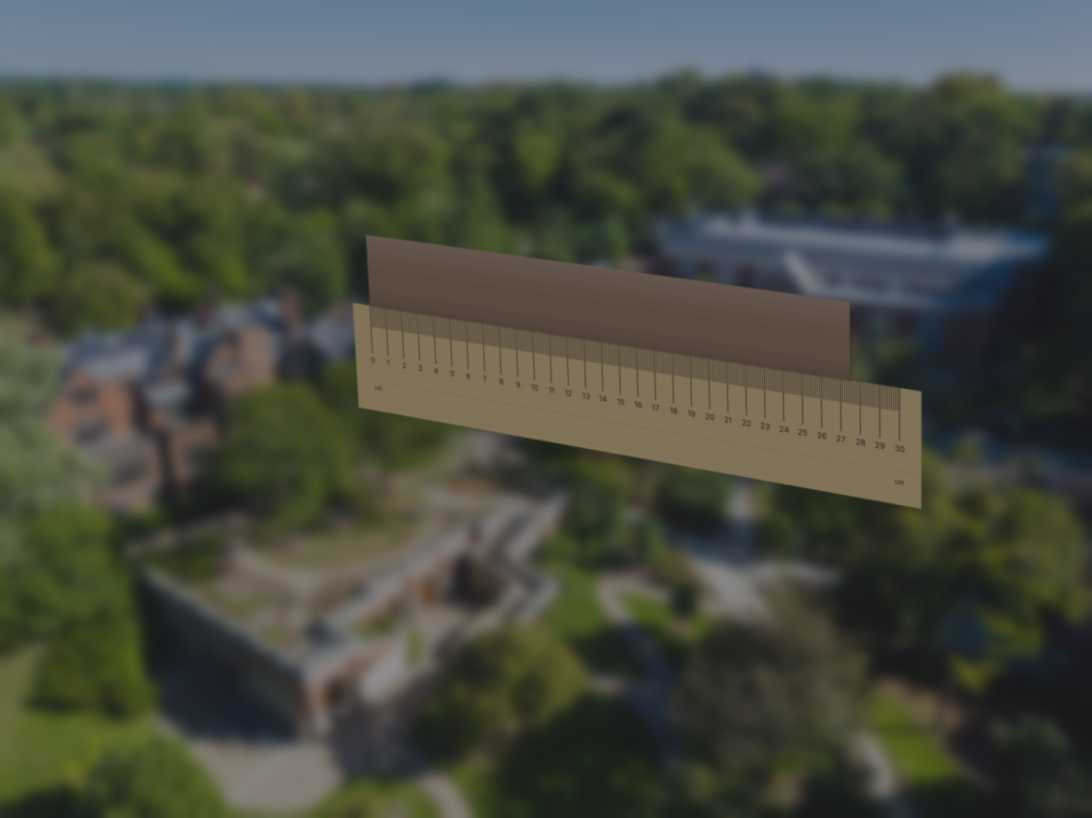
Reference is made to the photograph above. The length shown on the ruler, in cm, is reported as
27.5 cm
